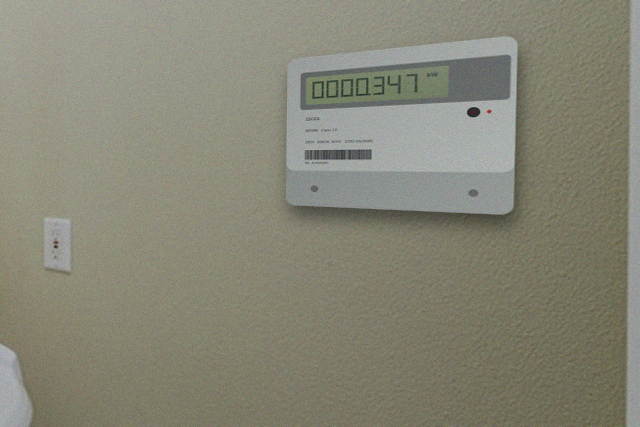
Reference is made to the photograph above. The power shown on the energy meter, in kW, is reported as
0.347 kW
